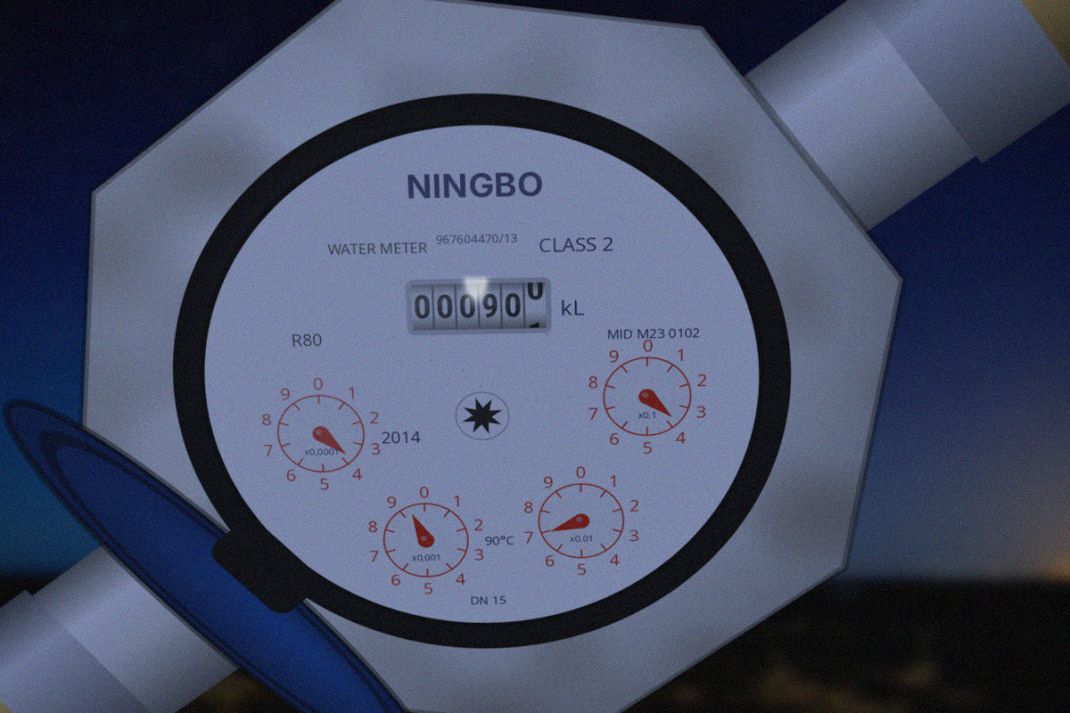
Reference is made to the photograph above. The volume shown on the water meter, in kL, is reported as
900.3693 kL
